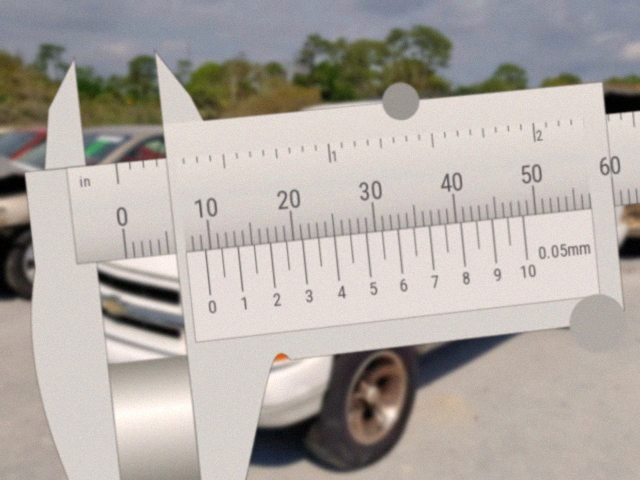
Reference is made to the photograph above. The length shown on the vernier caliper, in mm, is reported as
9.4 mm
